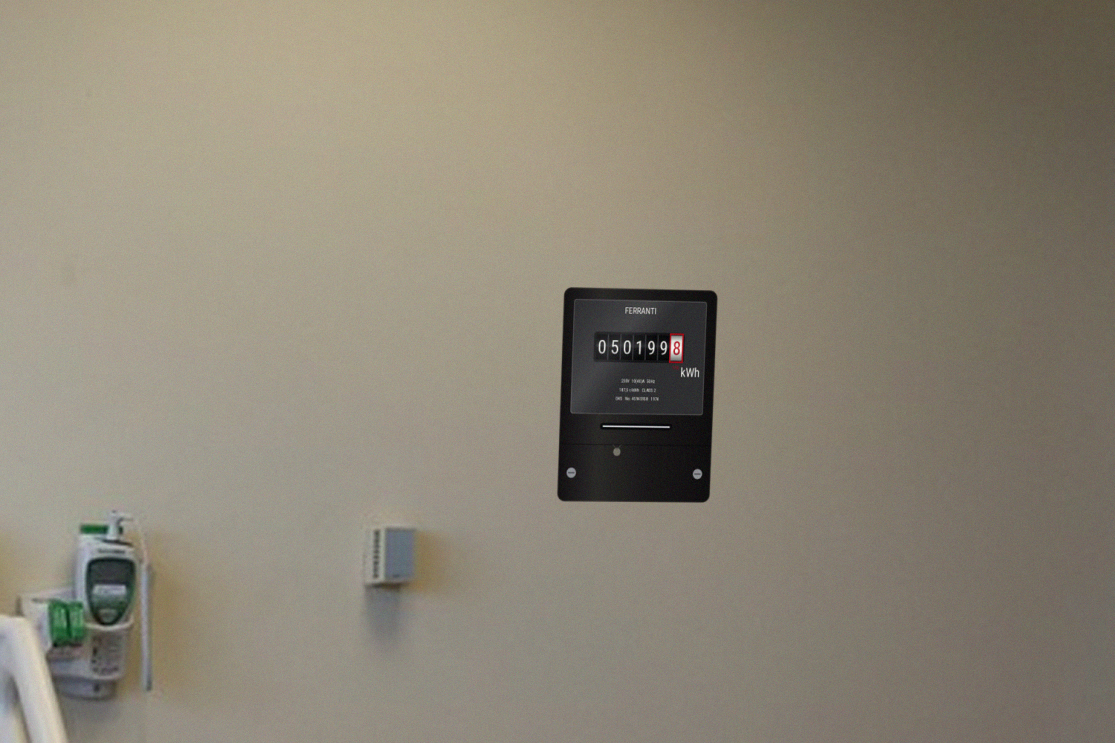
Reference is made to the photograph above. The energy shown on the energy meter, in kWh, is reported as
50199.8 kWh
